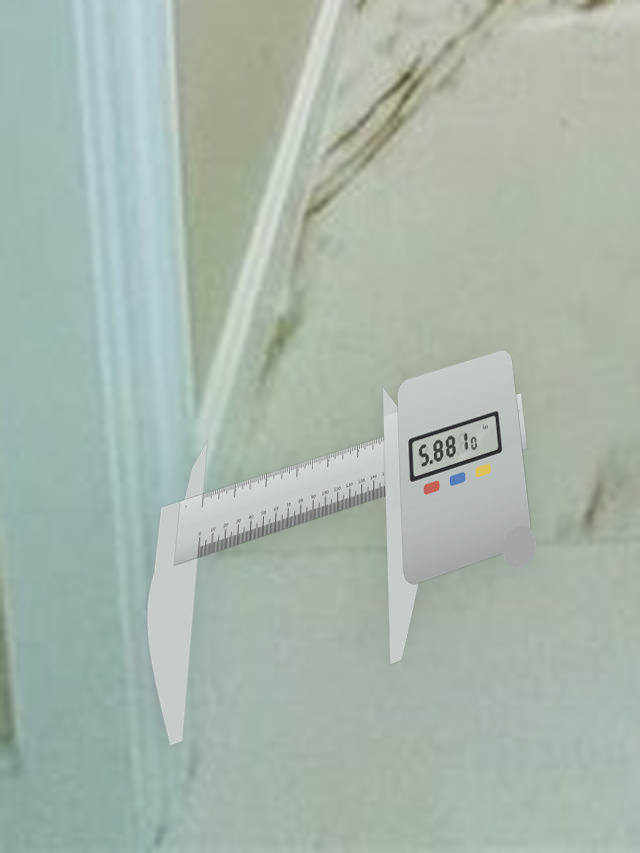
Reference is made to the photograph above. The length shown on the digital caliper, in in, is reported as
5.8810 in
